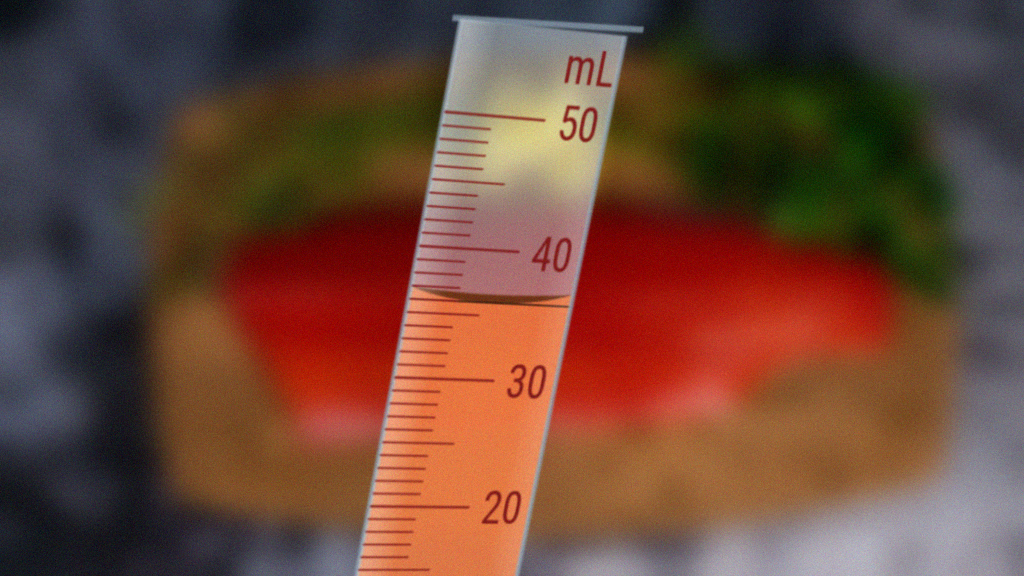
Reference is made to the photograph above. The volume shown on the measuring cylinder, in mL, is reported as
36 mL
